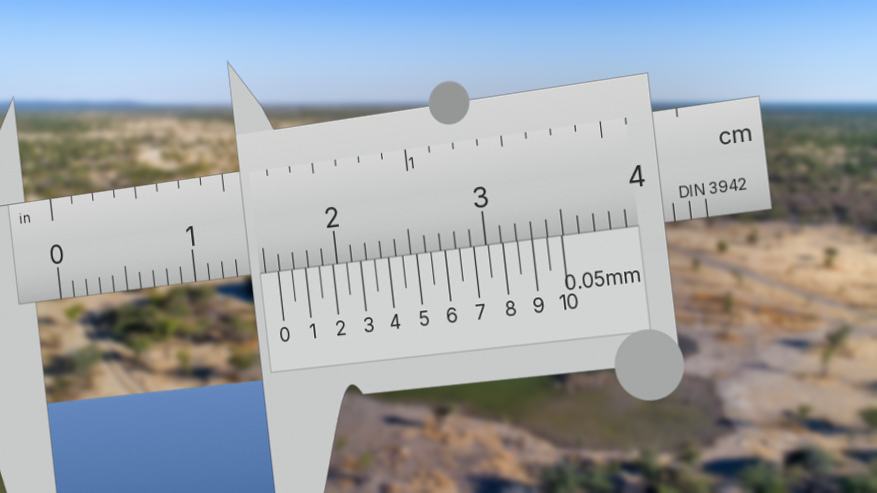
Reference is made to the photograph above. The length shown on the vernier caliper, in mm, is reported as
15.9 mm
